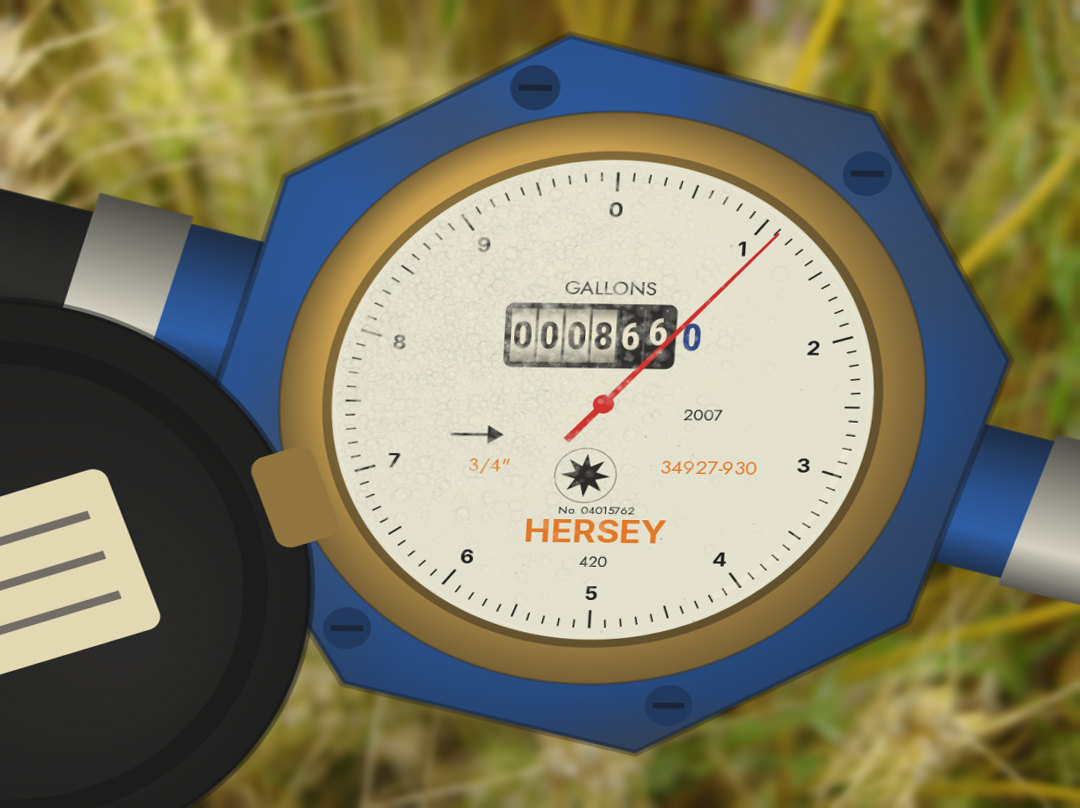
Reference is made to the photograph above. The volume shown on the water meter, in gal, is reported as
8661.1 gal
